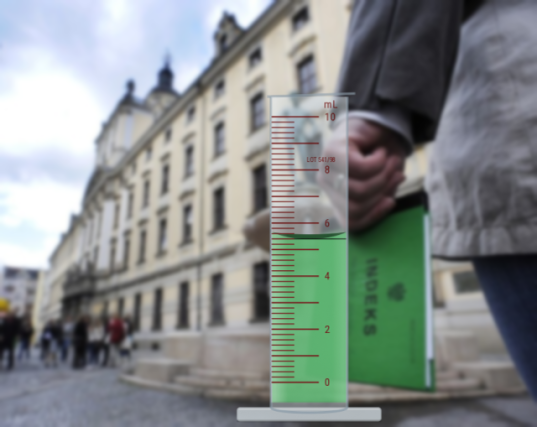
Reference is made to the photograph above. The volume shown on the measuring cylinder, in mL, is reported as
5.4 mL
